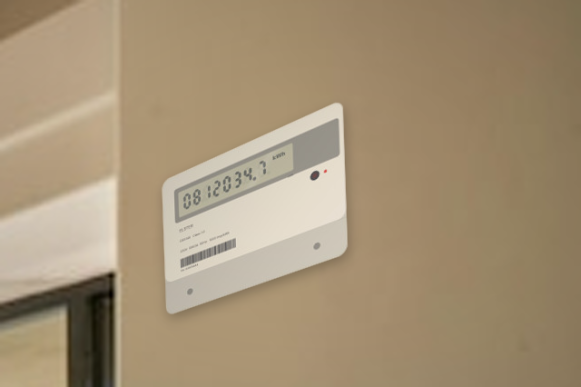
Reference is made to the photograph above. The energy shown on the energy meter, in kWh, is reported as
812034.7 kWh
